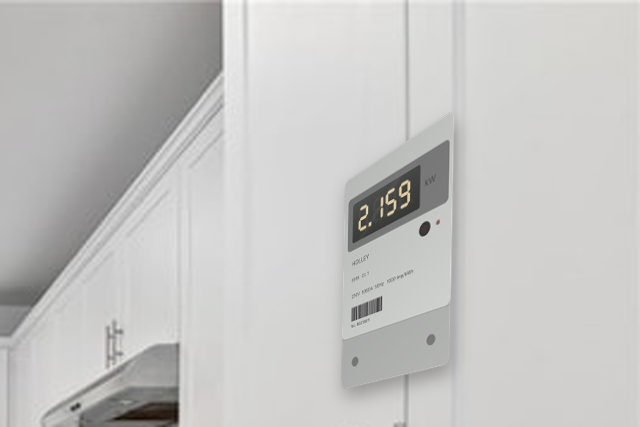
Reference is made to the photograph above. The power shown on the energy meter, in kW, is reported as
2.159 kW
